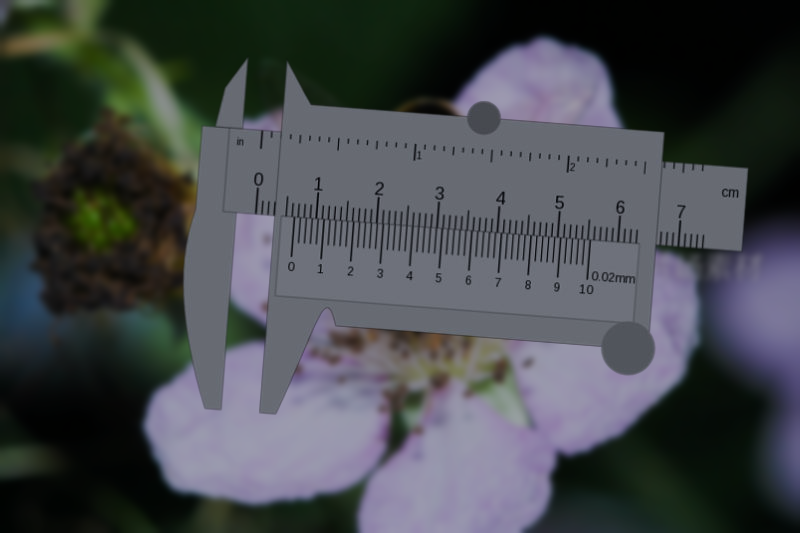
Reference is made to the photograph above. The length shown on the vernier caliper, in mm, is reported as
6.4 mm
